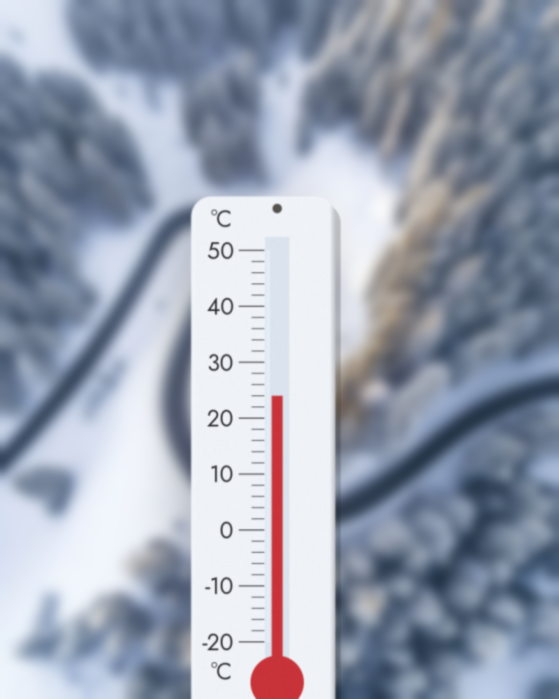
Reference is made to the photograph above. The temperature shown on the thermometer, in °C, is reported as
24 °C
